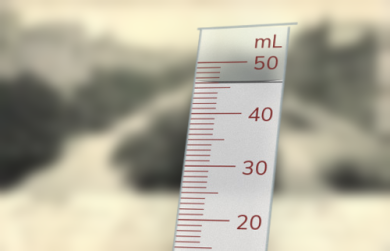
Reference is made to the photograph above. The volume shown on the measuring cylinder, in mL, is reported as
46 mL
